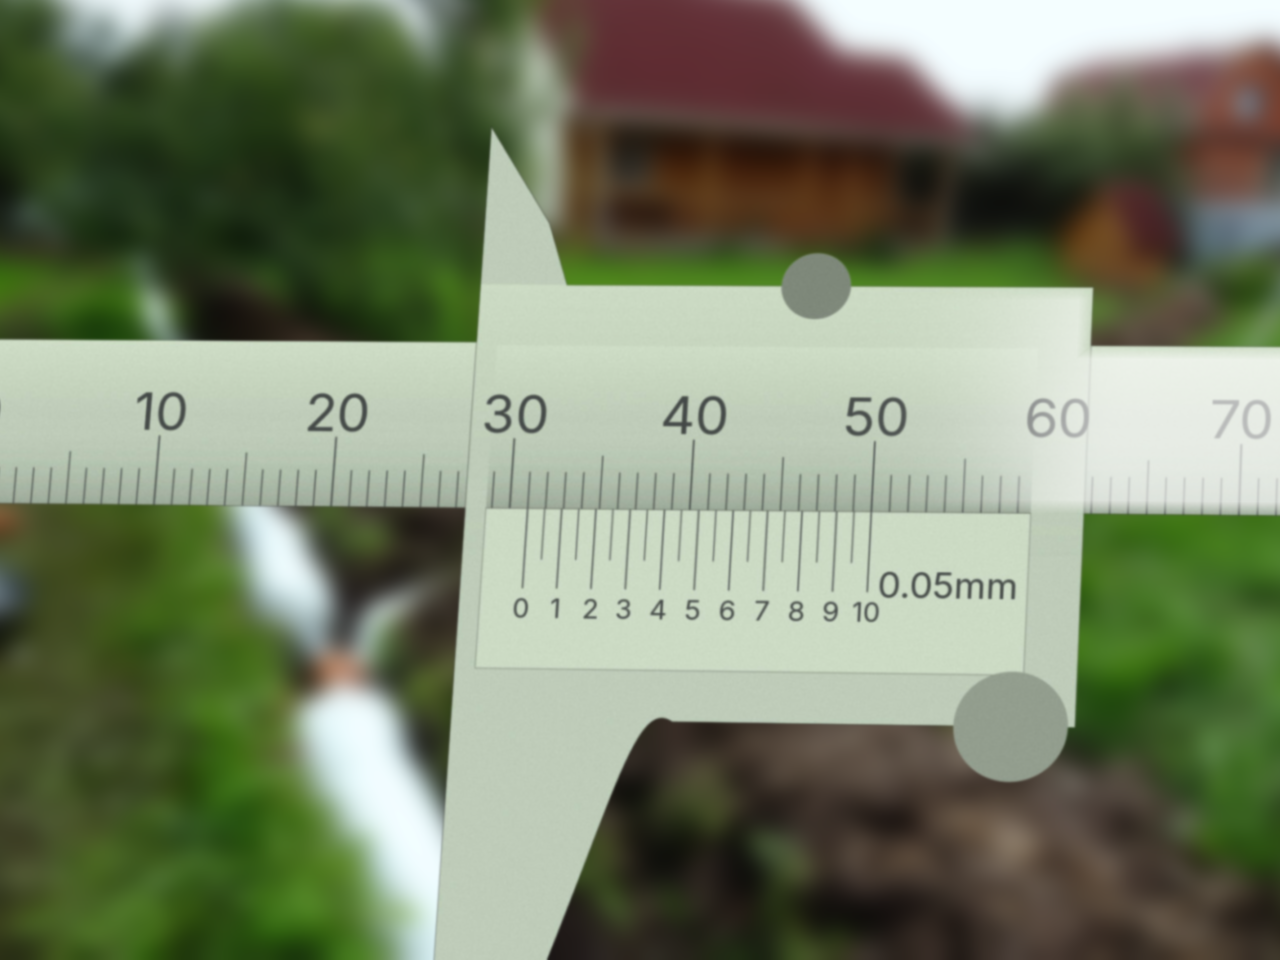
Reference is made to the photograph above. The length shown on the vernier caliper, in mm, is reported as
31.0 mm
